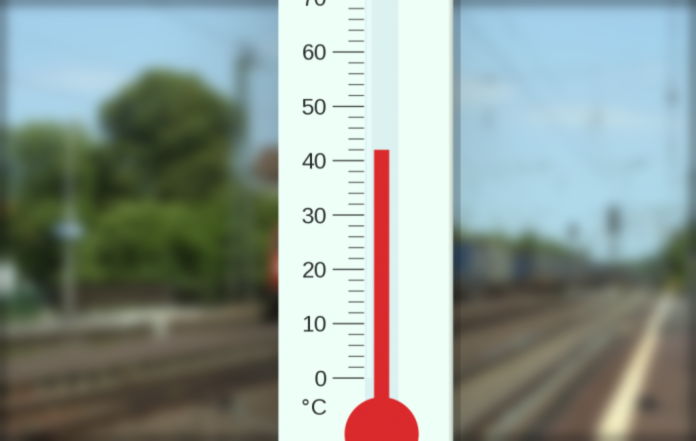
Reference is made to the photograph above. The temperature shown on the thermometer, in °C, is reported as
42 °C
